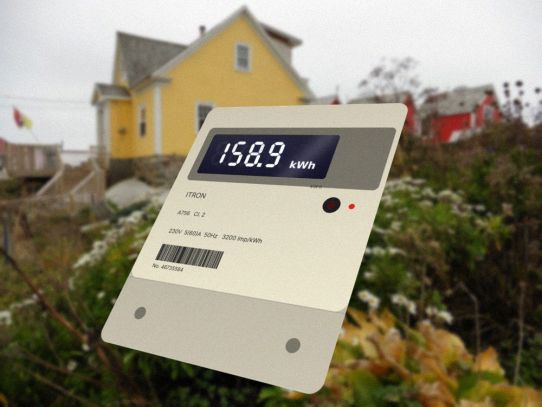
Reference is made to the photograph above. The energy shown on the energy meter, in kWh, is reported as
158.9 kWh
